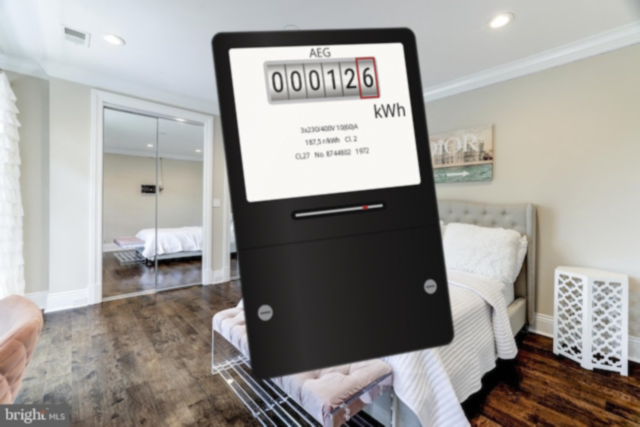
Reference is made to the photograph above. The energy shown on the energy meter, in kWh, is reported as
12.6 kWh
